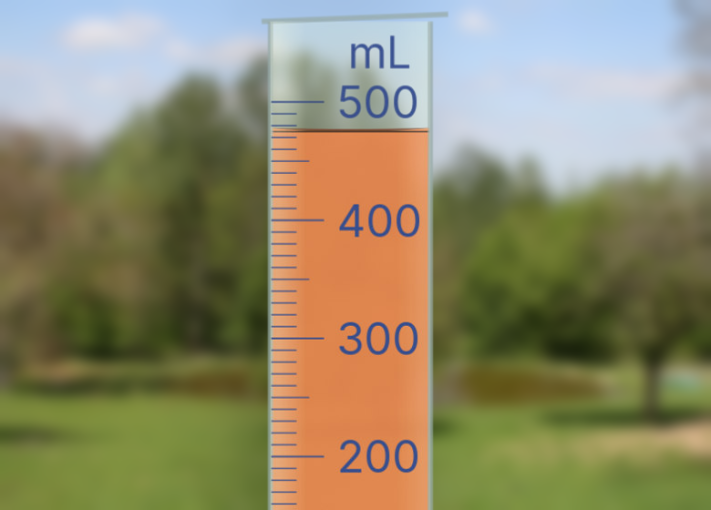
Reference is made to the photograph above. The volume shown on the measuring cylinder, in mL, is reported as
475 mL
